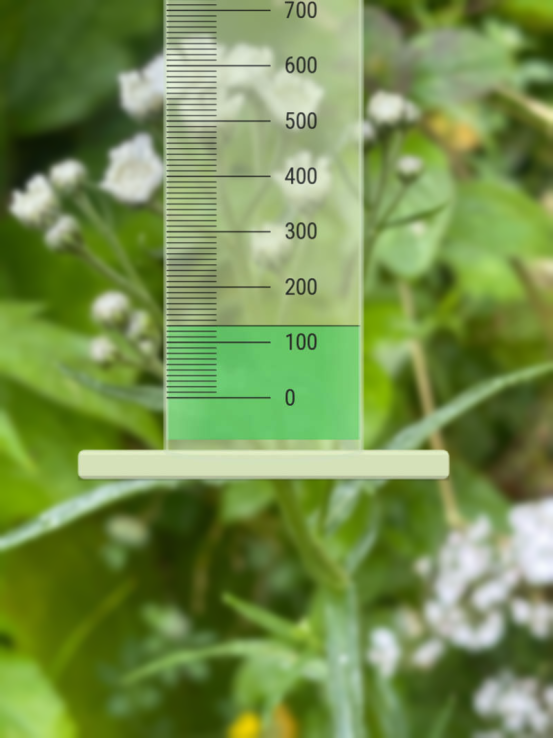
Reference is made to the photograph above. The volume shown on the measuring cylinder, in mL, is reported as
130 mL
